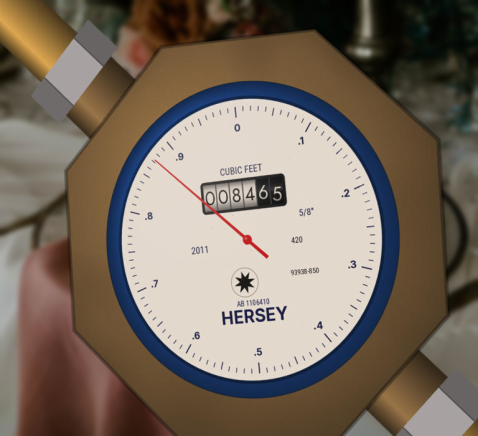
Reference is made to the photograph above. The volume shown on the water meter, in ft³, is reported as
8464.87 ft³
